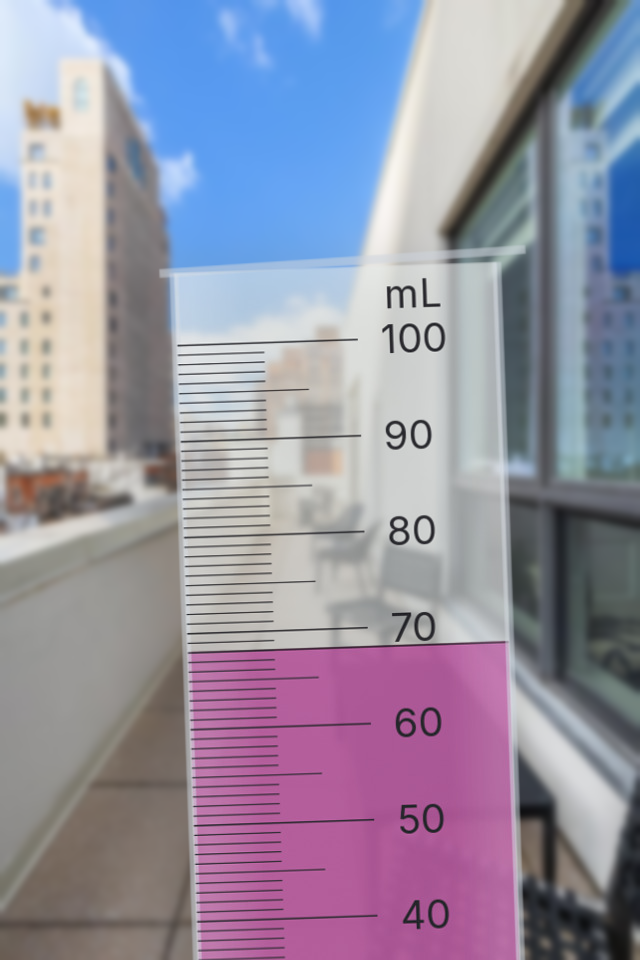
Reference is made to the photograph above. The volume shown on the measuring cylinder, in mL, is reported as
68 mL
